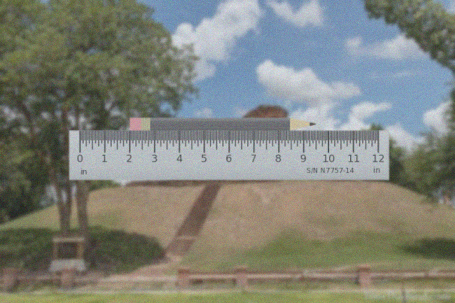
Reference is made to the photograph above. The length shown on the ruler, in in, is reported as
7.5 in
